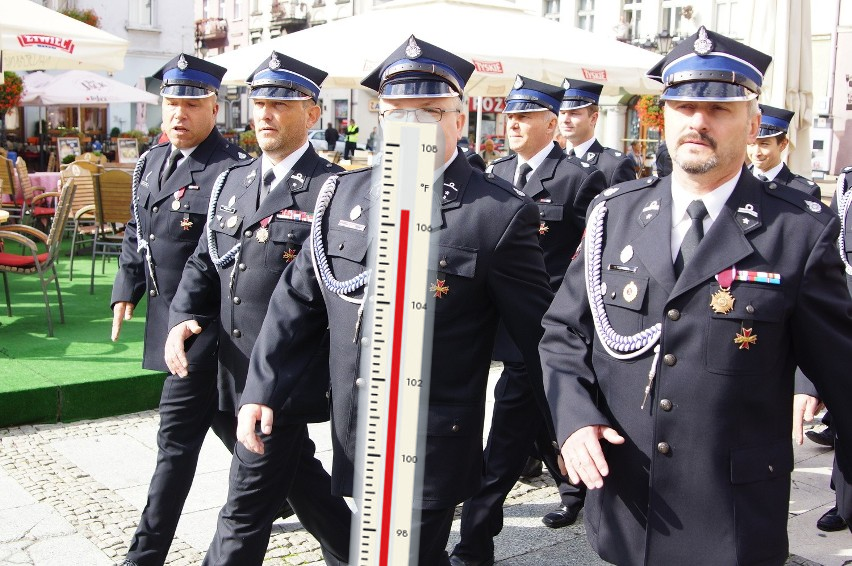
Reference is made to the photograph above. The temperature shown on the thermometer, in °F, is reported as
106.4 °F
